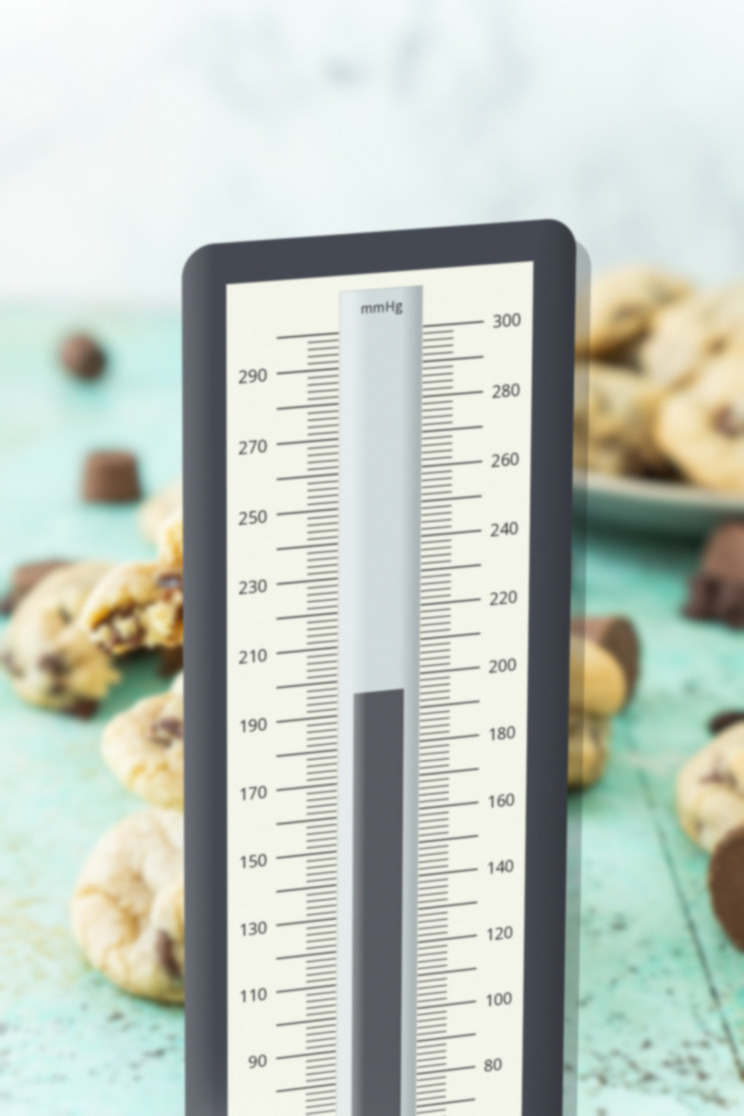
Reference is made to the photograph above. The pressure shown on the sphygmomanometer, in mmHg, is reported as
196 mmHg
